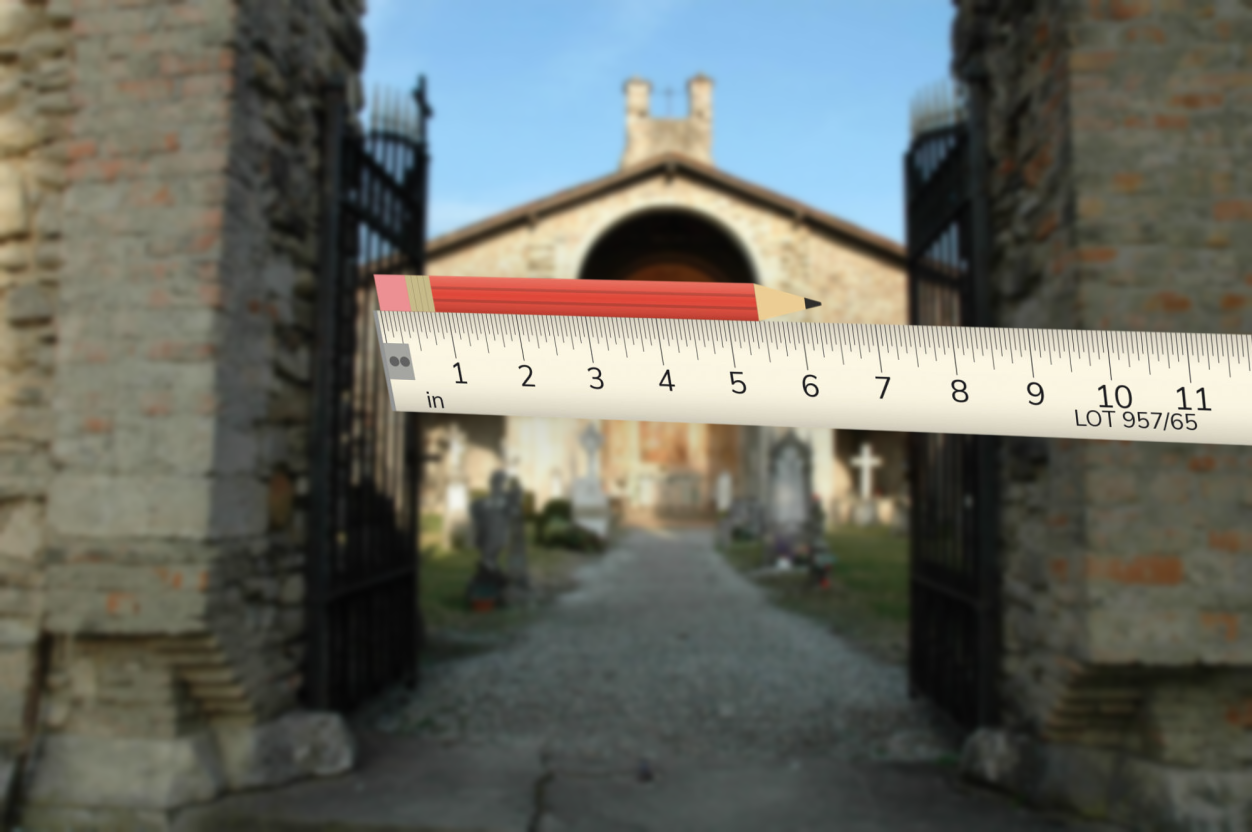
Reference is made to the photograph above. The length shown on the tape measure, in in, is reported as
6.3125 in
